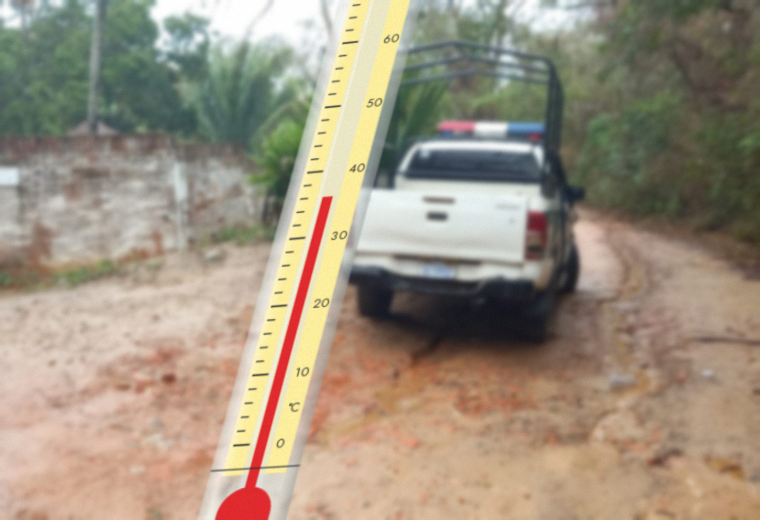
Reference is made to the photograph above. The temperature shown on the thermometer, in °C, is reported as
36 °C
